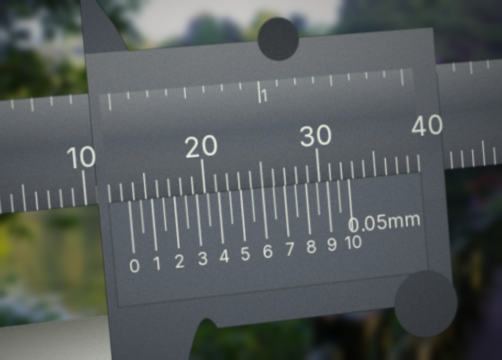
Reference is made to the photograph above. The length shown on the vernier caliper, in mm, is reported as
13.6 mm
